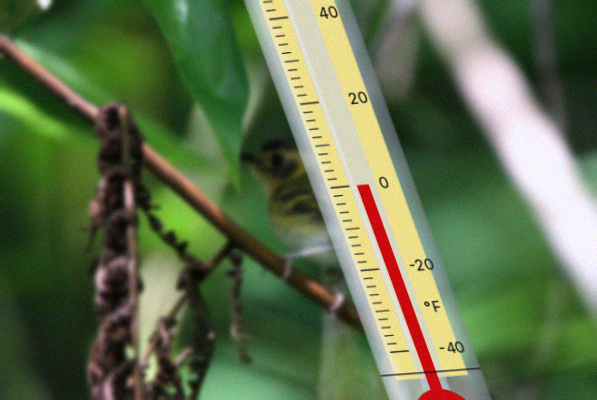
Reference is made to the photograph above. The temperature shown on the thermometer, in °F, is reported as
0 °F
